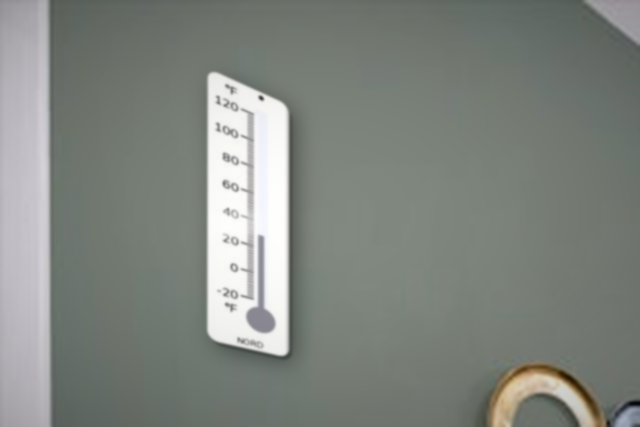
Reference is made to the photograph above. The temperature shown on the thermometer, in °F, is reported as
30 °F
